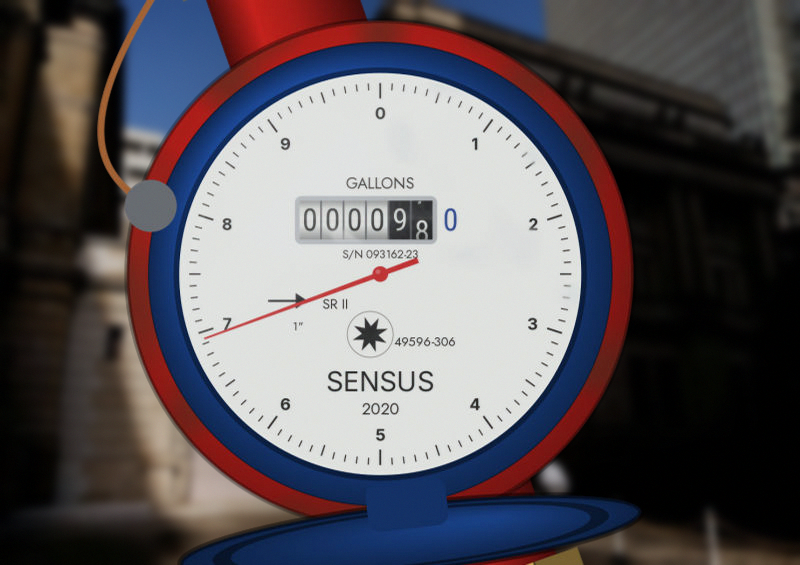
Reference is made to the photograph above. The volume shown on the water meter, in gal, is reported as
976.9 gal
